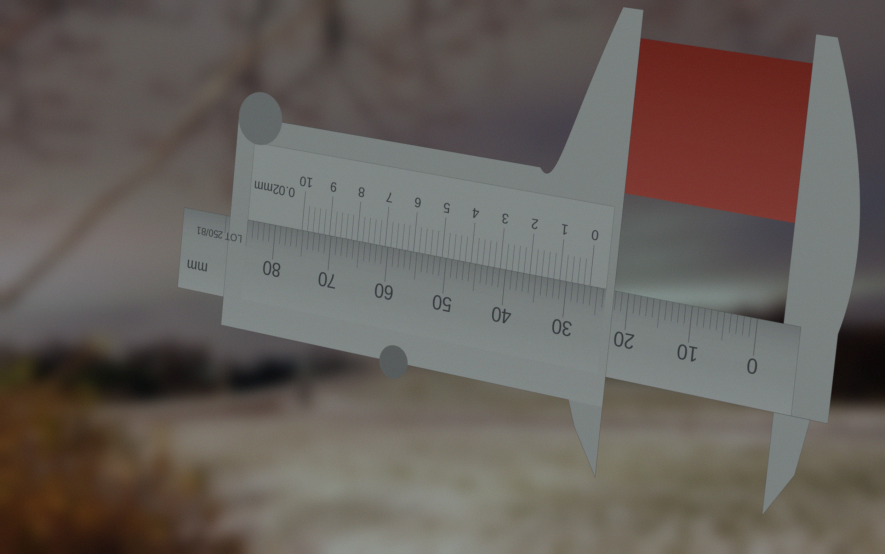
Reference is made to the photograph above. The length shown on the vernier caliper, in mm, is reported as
26.2 mm
